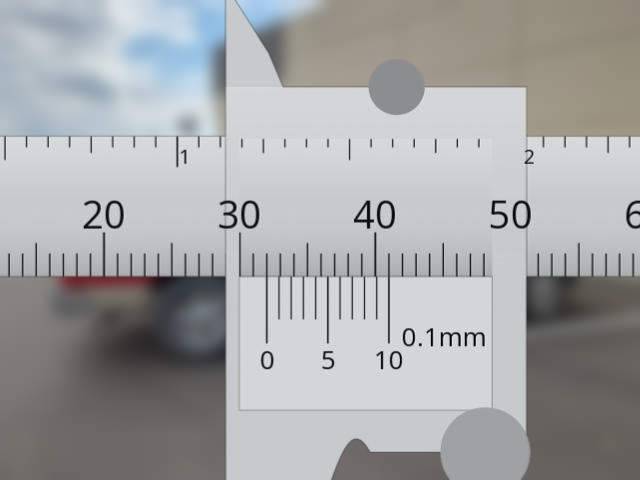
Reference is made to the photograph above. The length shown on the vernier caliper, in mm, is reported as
32.0 mm
